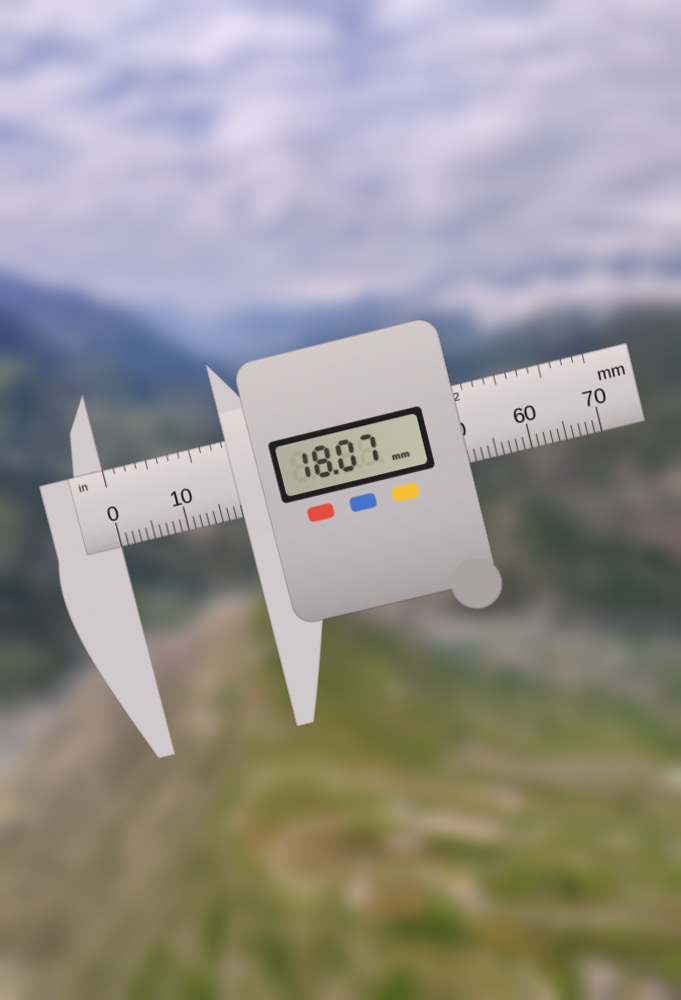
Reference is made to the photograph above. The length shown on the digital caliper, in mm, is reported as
18.07 mm
